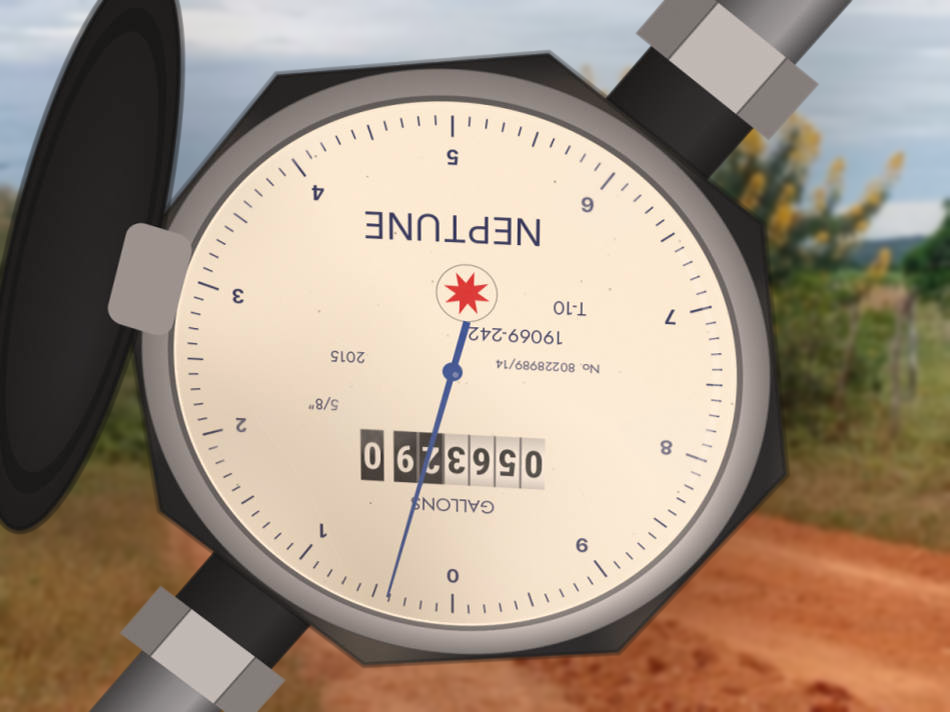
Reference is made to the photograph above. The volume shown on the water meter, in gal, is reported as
563290.4 gal
